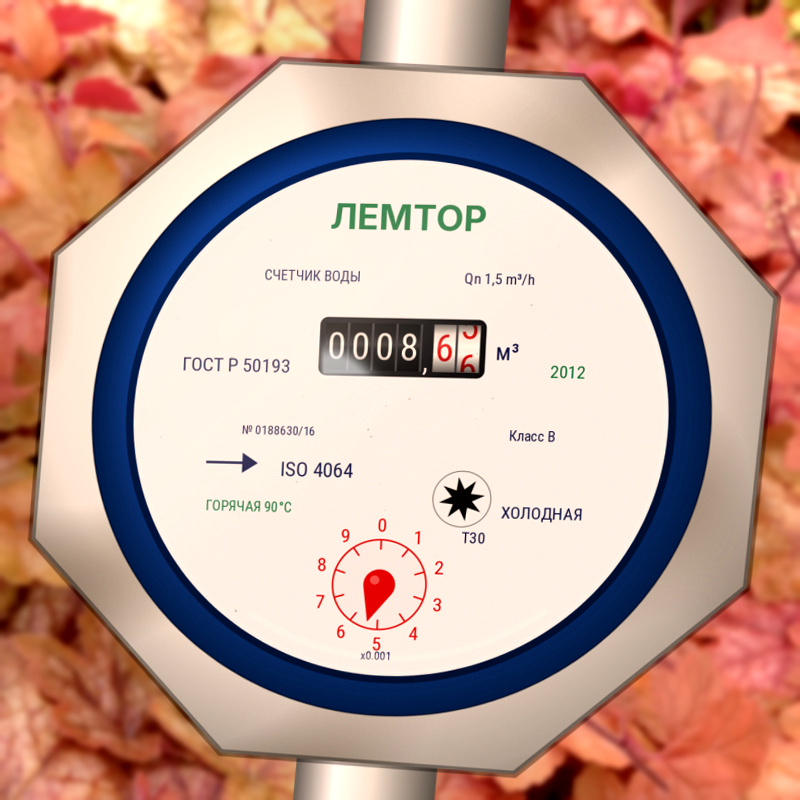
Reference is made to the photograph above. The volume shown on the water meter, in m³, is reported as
8.655 m³
